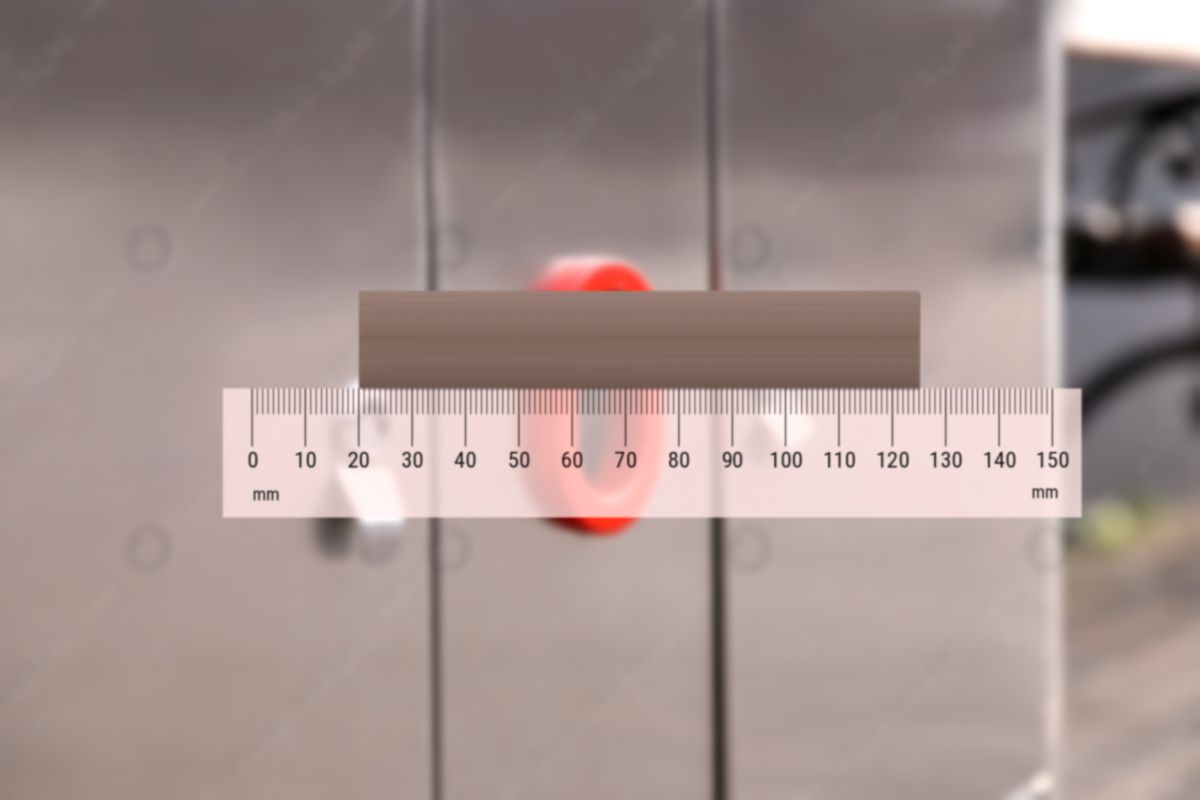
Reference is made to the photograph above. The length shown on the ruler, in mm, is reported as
105 mm
